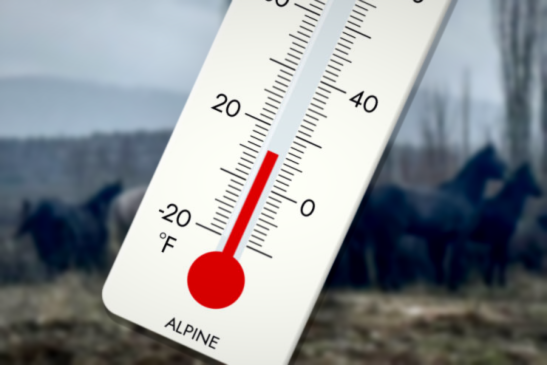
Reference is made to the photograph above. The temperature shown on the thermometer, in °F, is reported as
12 °F
